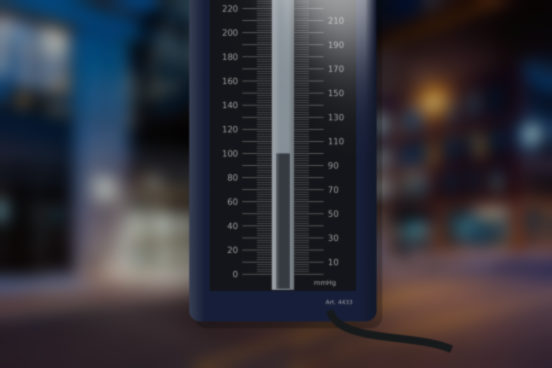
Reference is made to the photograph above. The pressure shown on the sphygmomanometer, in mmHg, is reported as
100 mmHg
